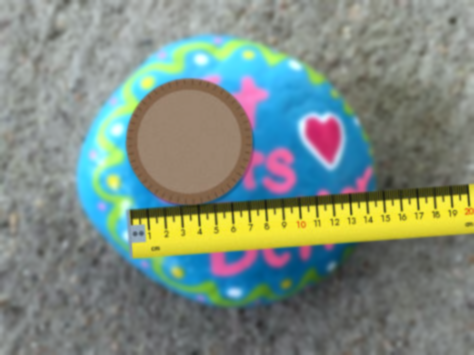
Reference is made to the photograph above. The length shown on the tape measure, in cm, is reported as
7.5 cm
